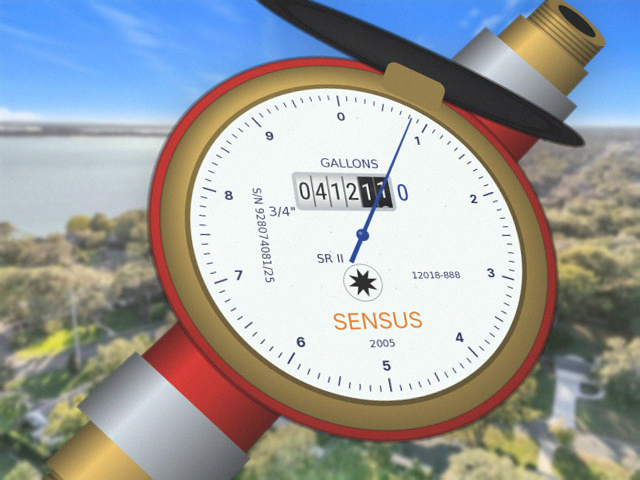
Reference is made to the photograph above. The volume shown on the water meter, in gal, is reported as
412110.8 gal
